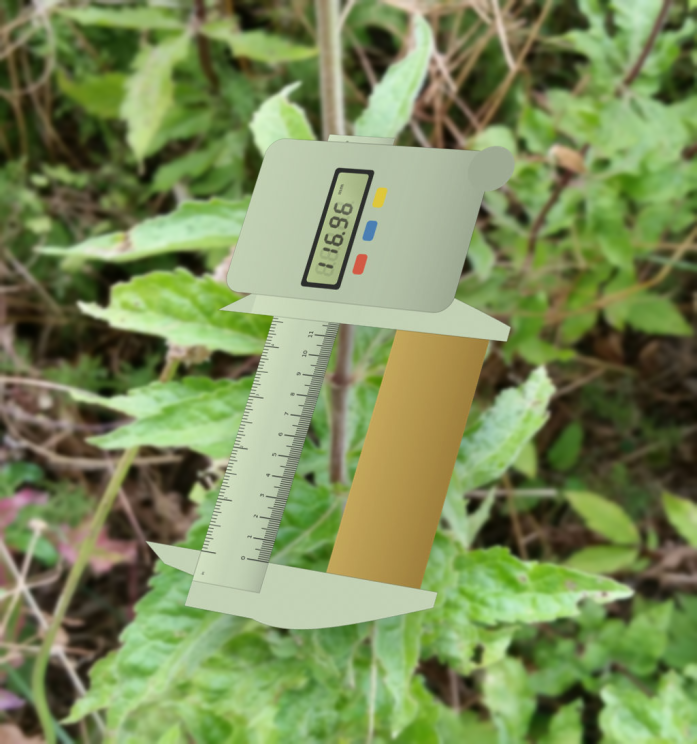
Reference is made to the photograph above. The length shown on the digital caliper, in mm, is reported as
116.96 mm
